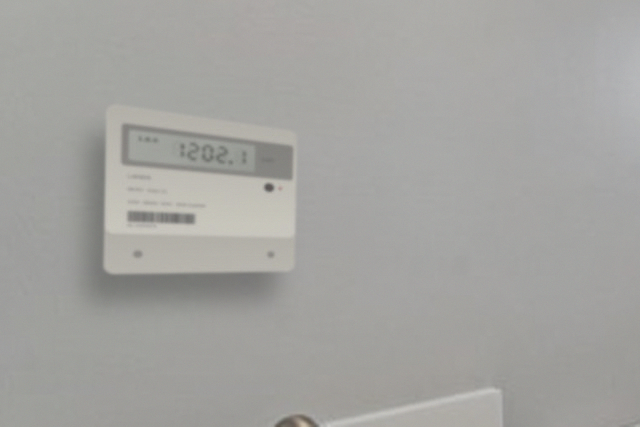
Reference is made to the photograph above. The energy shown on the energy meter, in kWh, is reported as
1202.1 kWh
